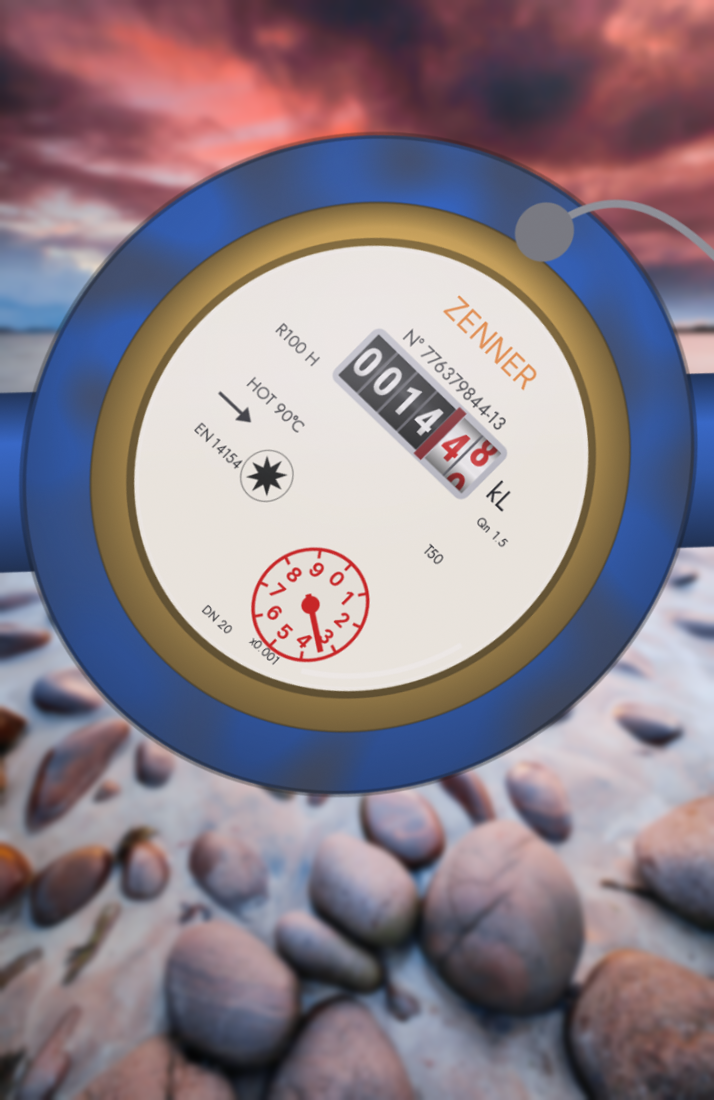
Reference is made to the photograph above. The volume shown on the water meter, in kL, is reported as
14.483 kL
